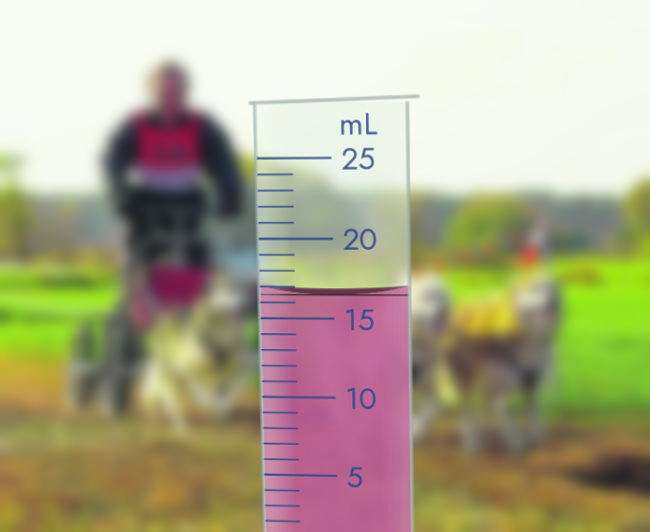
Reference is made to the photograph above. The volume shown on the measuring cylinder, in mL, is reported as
16.5 mL
